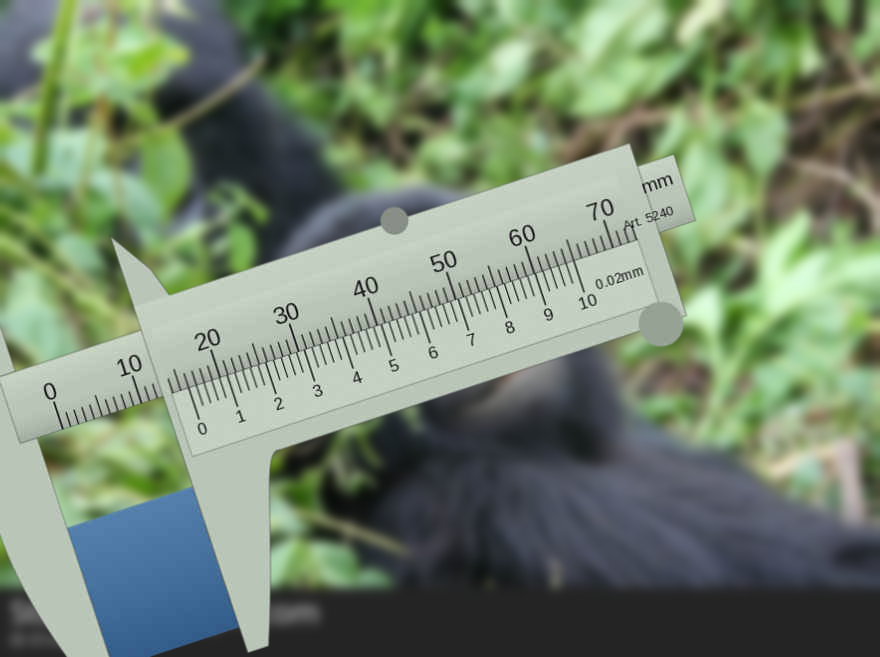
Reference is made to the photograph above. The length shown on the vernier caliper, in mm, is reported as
16.0 mm
